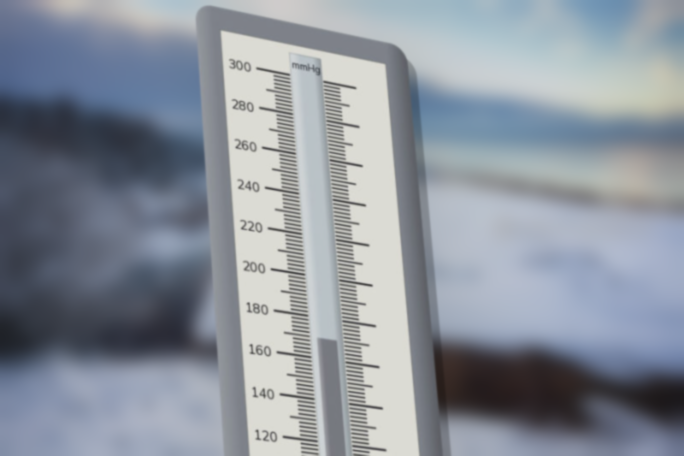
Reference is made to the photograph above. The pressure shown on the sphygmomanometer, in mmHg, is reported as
170 mmHg
